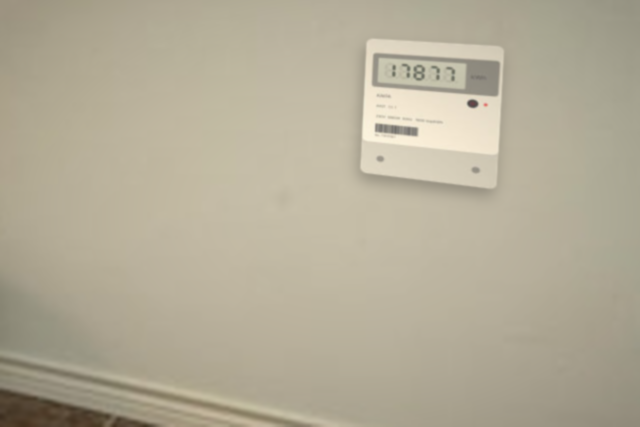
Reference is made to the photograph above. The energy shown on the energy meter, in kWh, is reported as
17877 kWh
